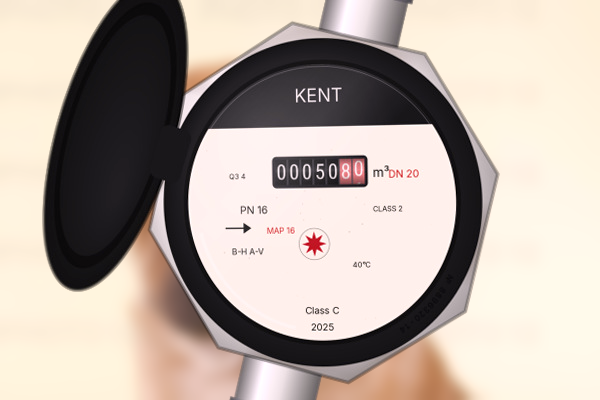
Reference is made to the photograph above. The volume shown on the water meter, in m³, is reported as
50.80 m³
